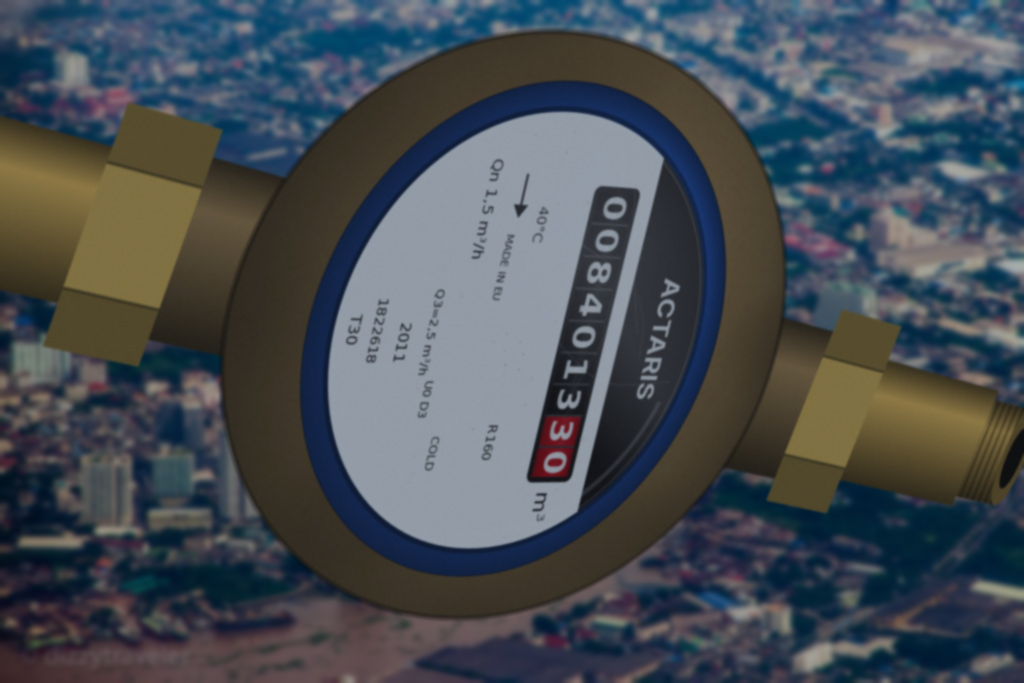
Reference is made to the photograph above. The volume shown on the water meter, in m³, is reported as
84013.30 m³
